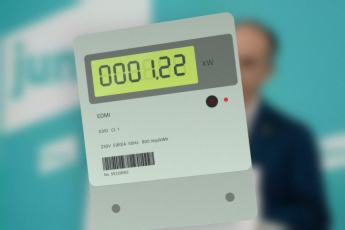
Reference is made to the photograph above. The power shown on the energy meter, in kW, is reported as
1.22 kW
